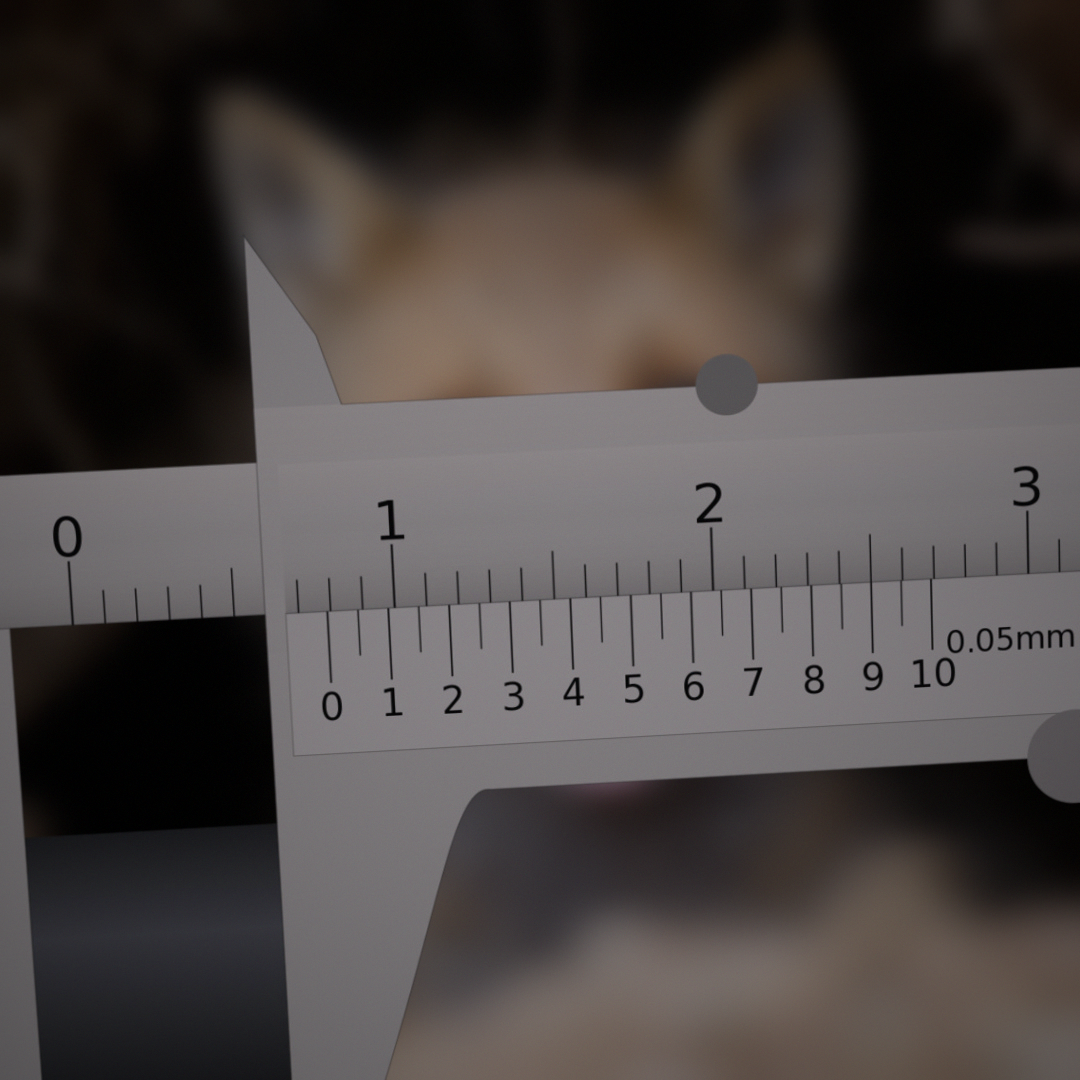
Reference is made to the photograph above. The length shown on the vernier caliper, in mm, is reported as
7.90 mm
